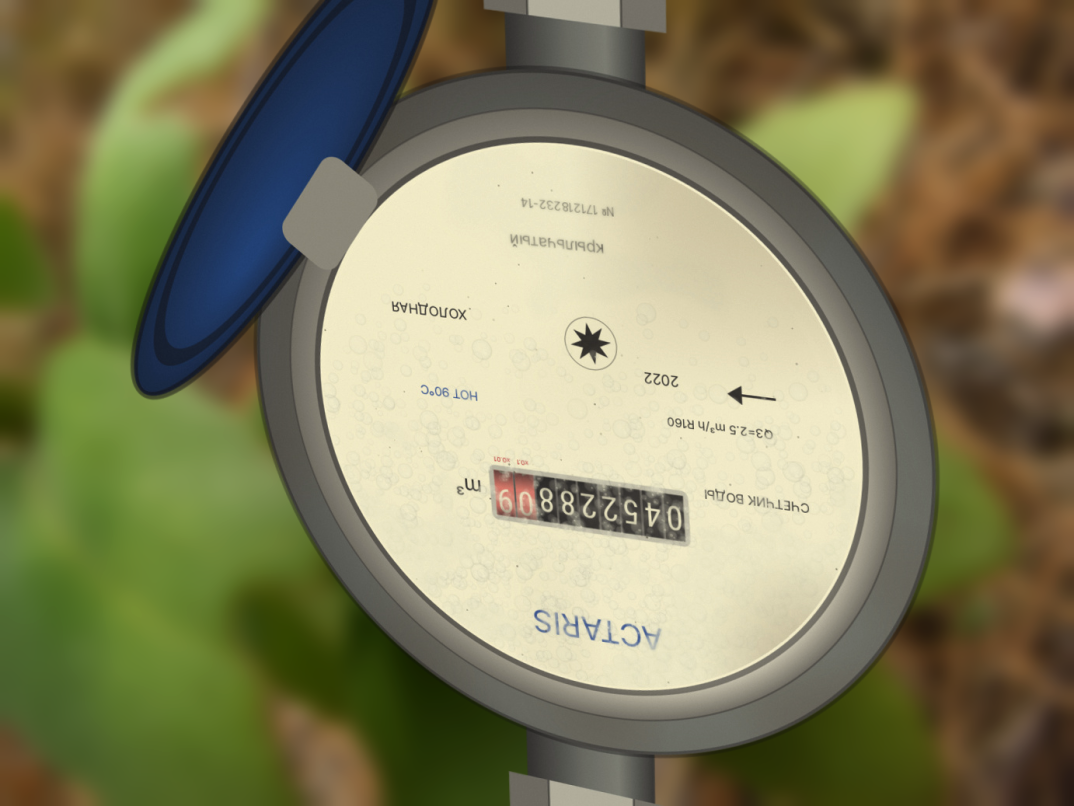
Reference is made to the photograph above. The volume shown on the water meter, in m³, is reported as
452288.09 m³
